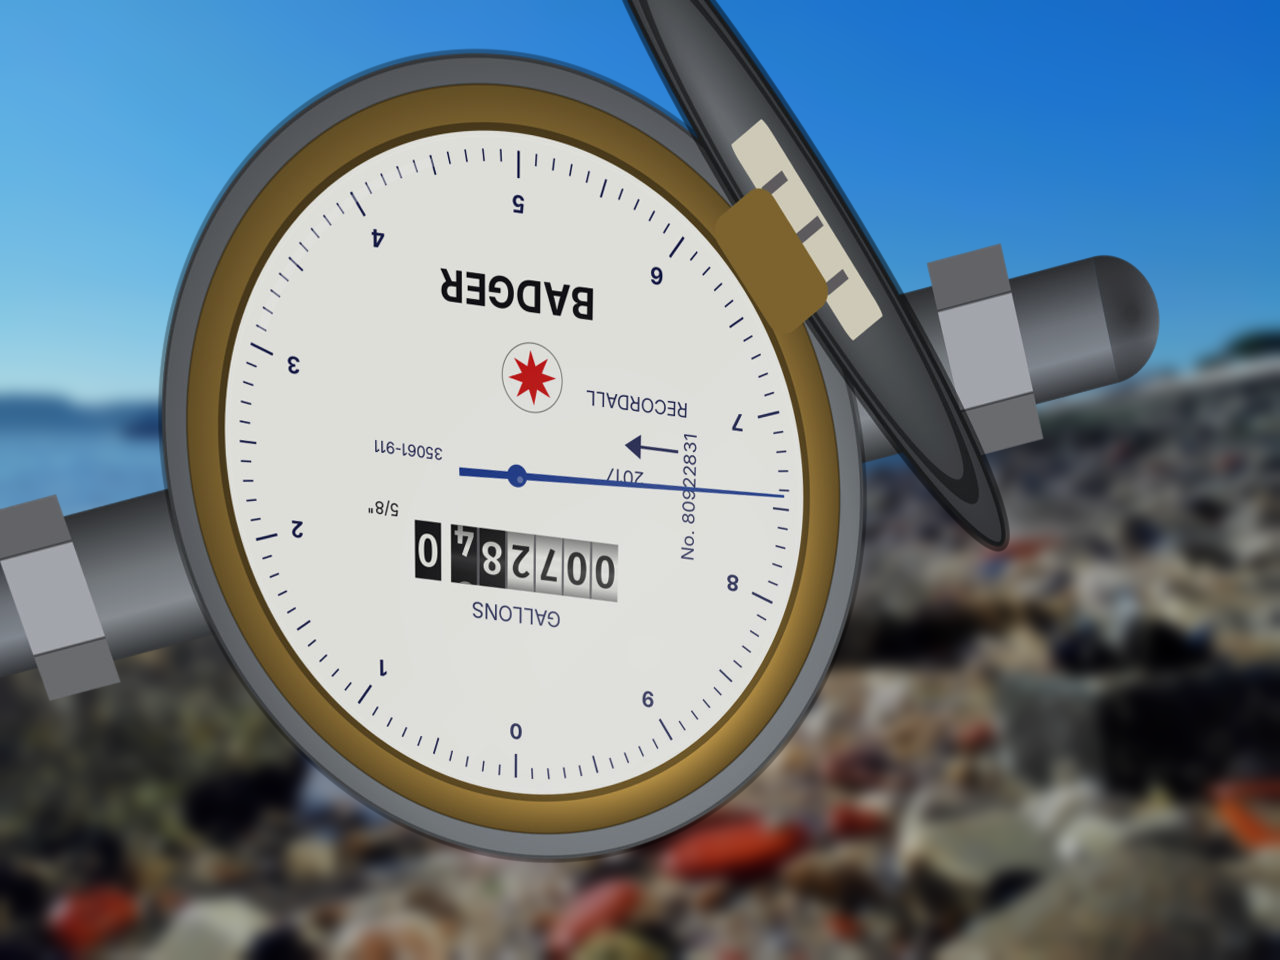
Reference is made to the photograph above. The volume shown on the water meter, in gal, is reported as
72837.4 gal
